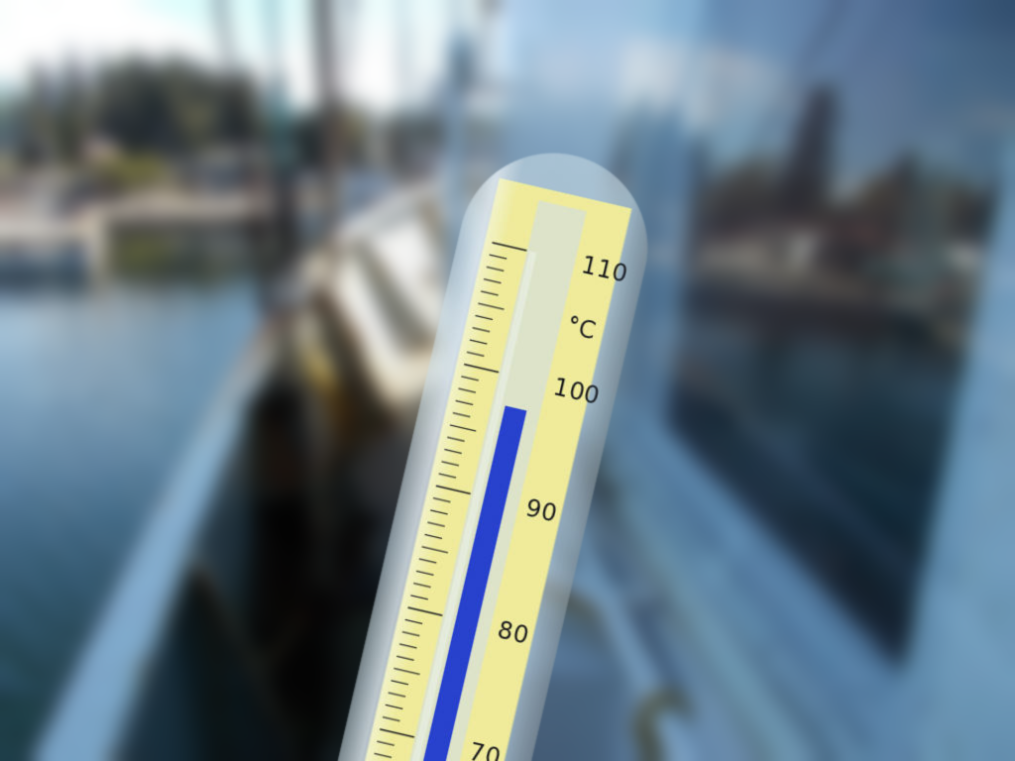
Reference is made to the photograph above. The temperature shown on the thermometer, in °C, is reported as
97.5 °C
